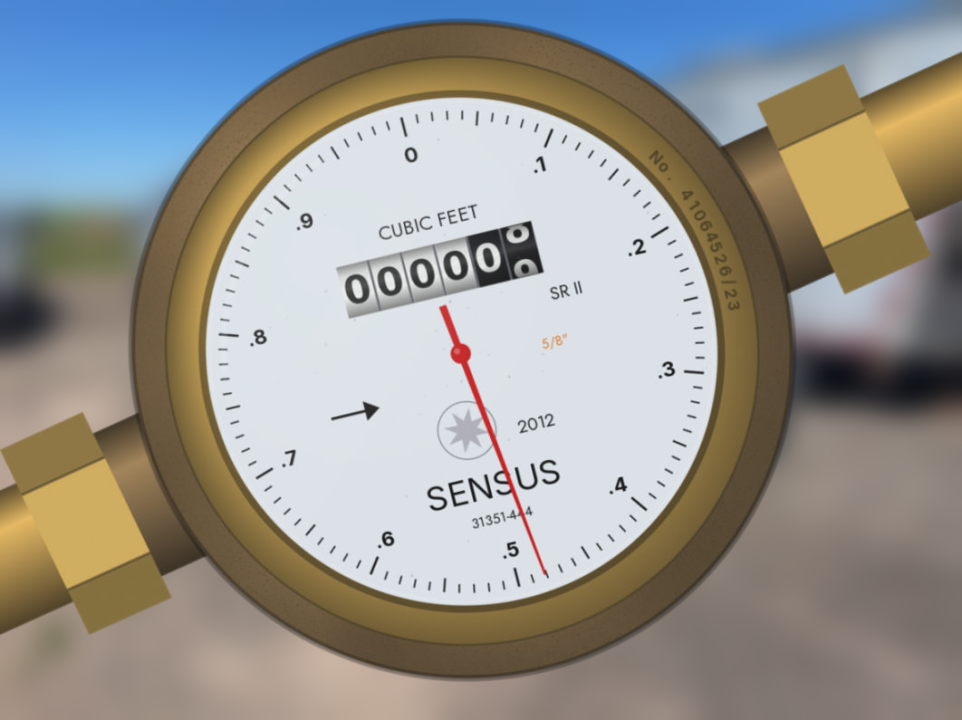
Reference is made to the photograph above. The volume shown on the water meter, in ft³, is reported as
8.48 ft³
